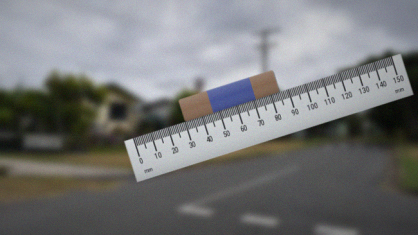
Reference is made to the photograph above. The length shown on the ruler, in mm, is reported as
55 mm
